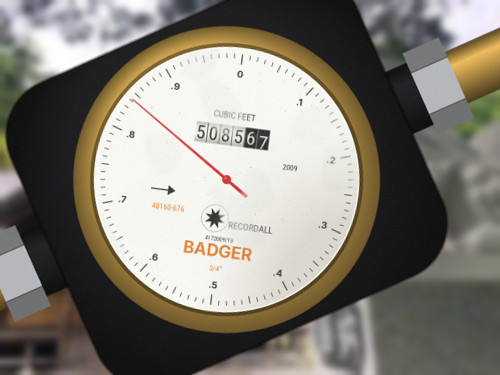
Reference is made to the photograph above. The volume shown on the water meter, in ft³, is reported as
508566.84 ft³
